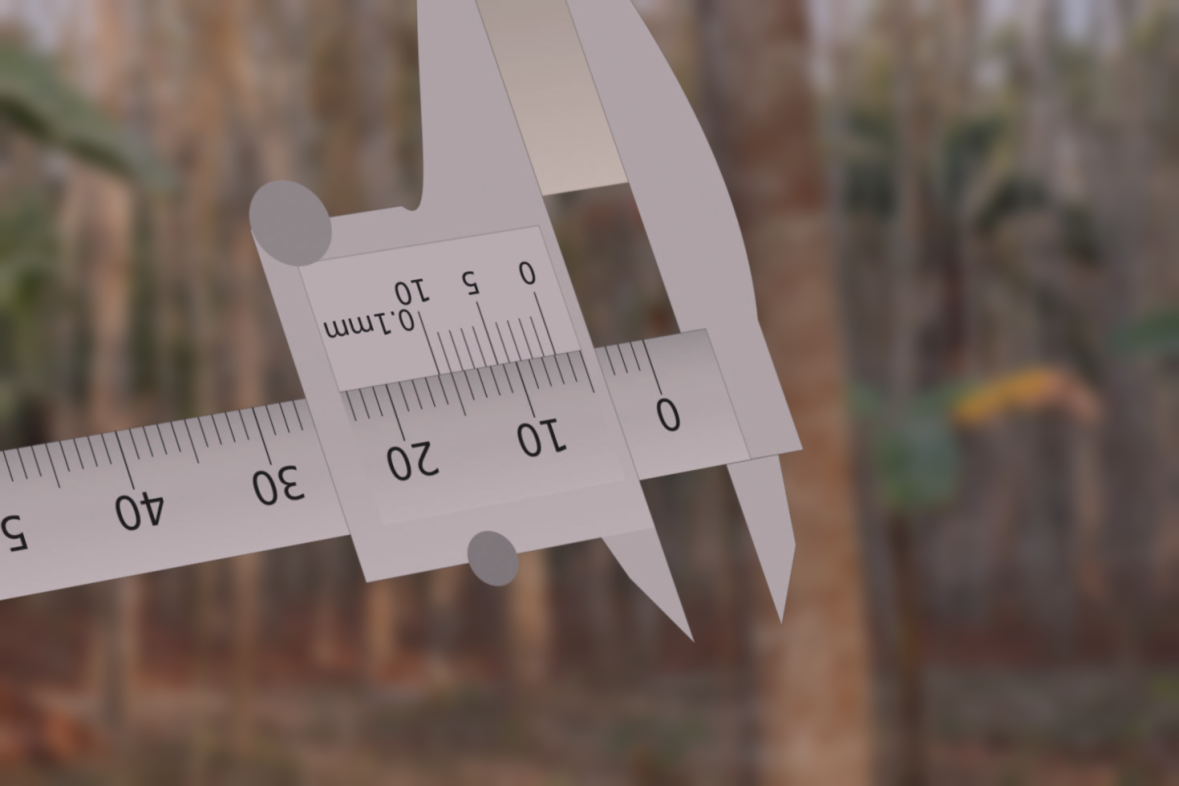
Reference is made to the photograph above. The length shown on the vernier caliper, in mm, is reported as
6.9 mm
